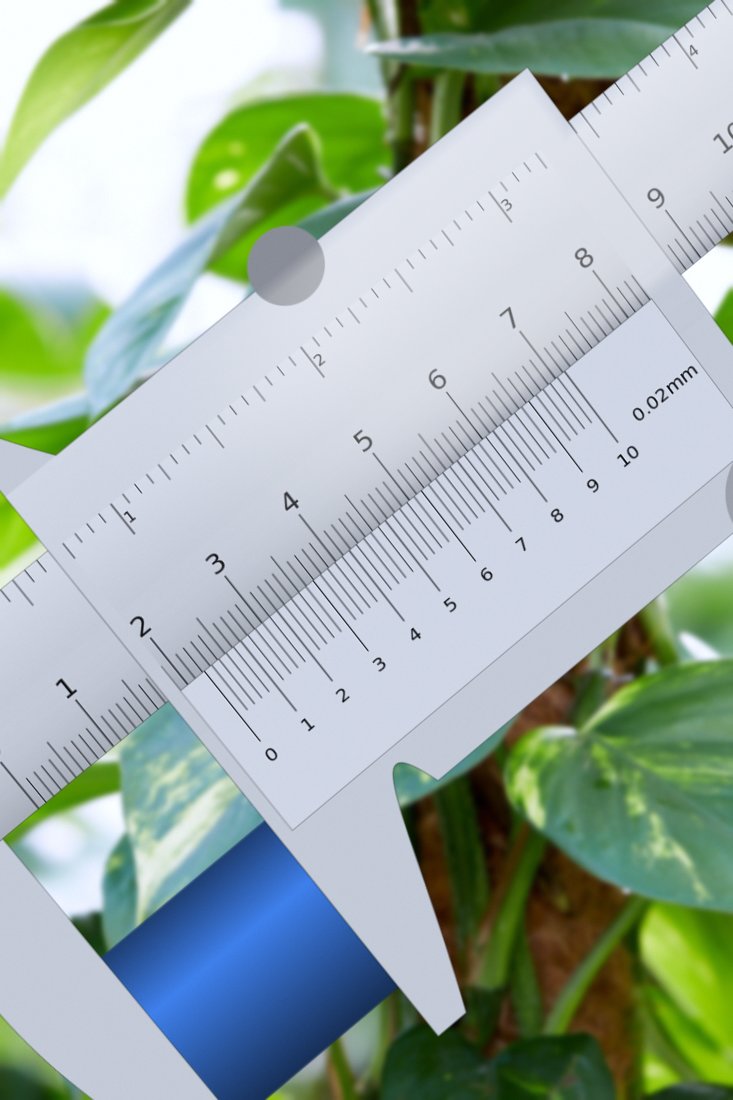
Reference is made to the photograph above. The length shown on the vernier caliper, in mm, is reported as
22.2 mm
